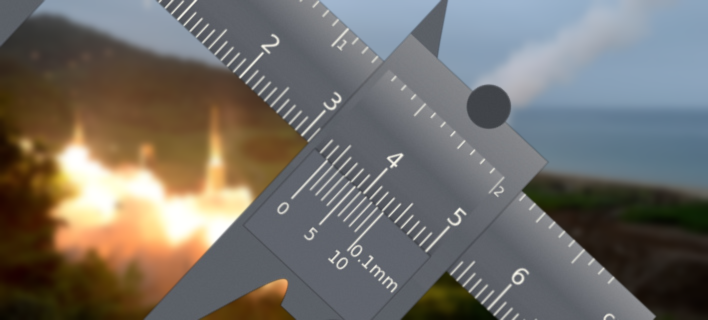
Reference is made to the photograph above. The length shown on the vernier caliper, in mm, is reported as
34.2 mm
